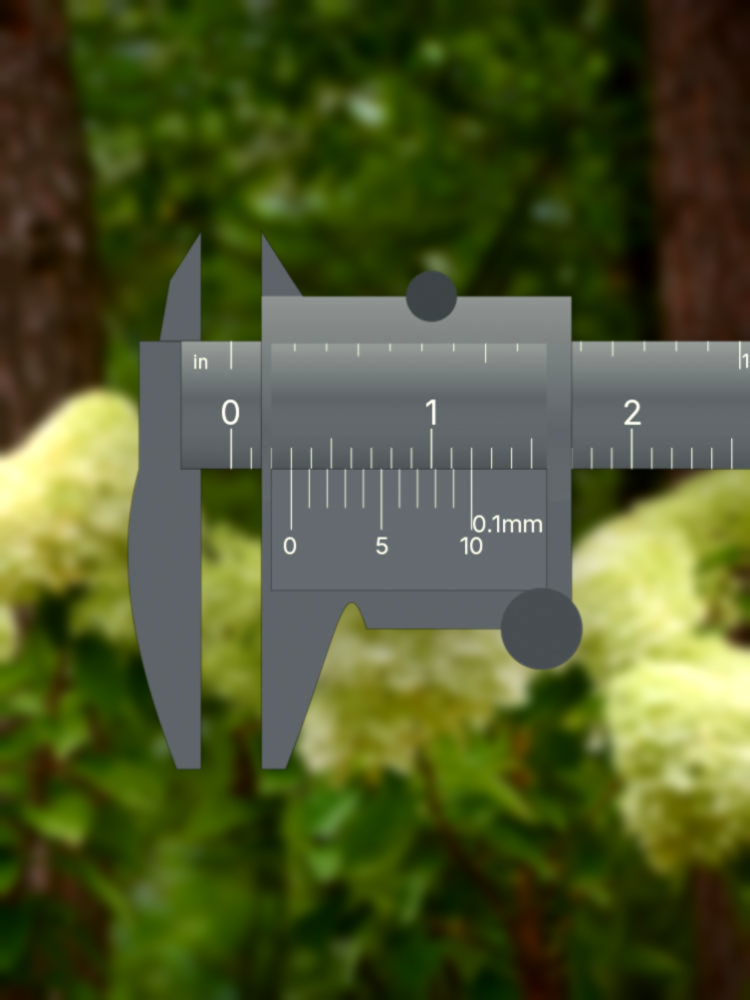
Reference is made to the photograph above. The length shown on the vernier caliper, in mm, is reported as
3.0 mm
